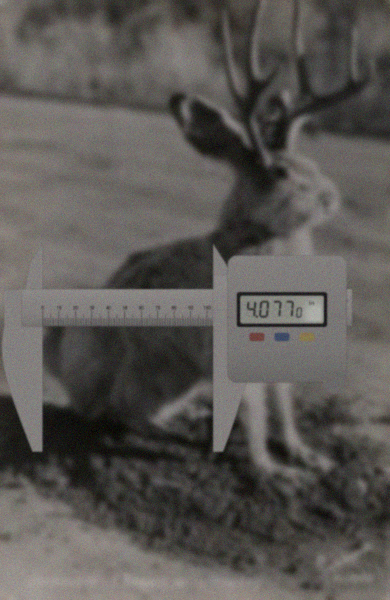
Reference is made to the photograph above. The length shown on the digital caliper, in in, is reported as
4.0770 in
